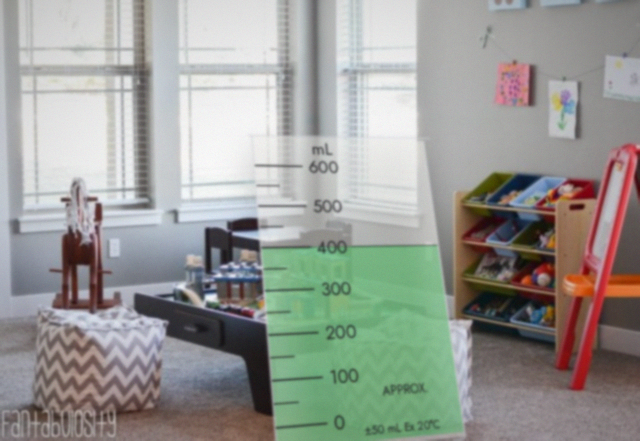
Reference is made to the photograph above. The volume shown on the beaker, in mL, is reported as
400 mL
